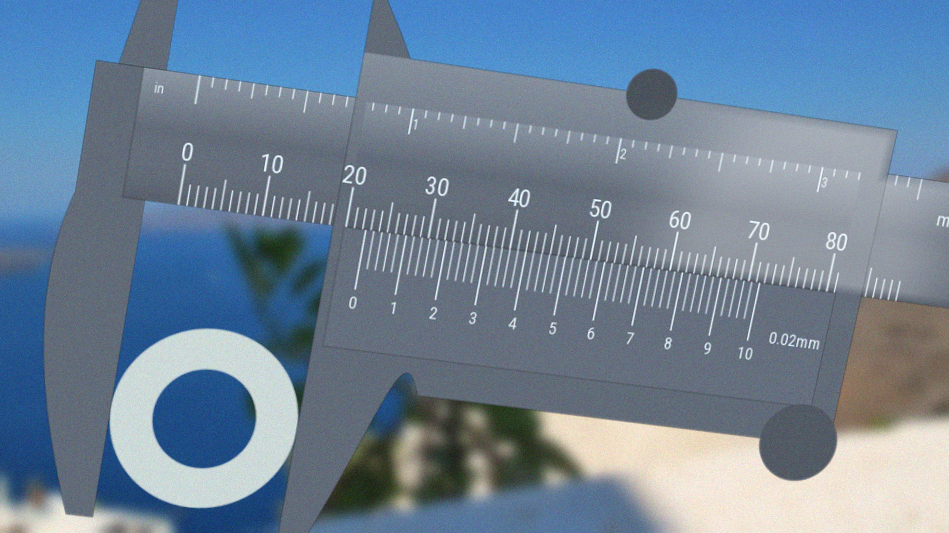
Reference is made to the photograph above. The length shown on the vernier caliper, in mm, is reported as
22.4 mm
